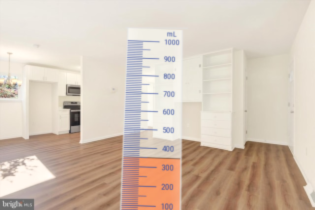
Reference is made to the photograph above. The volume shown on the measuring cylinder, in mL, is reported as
350 mL
